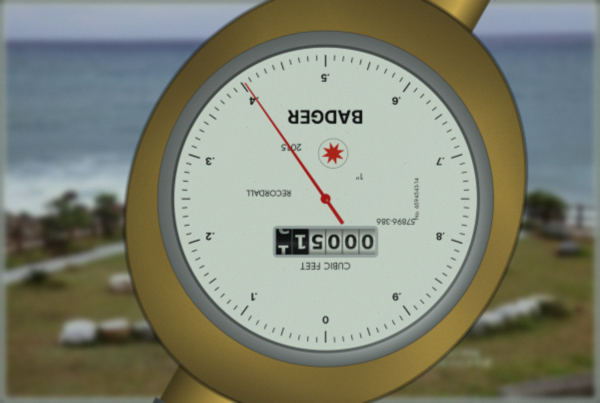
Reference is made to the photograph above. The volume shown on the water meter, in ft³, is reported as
511.40 ft³
